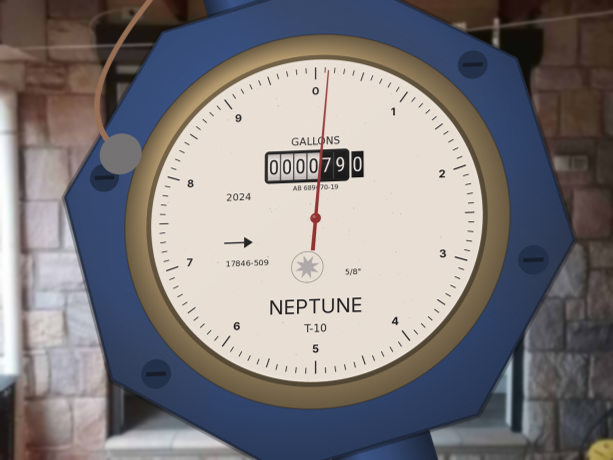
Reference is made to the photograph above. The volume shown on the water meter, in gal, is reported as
790.1 gal
